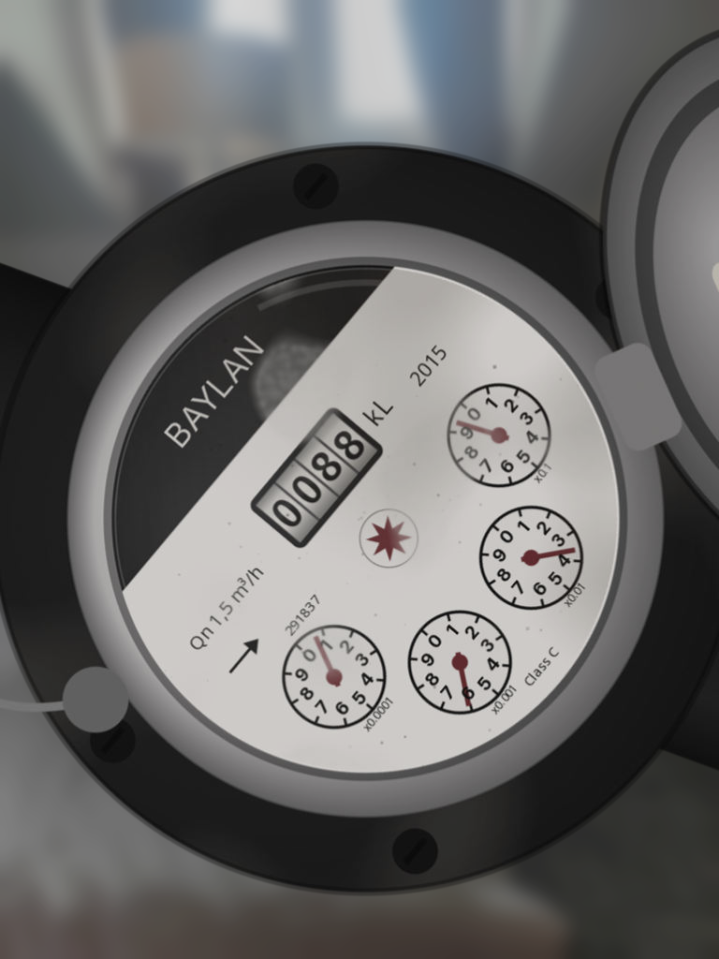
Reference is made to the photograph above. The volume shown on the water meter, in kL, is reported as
87.9360 kL
